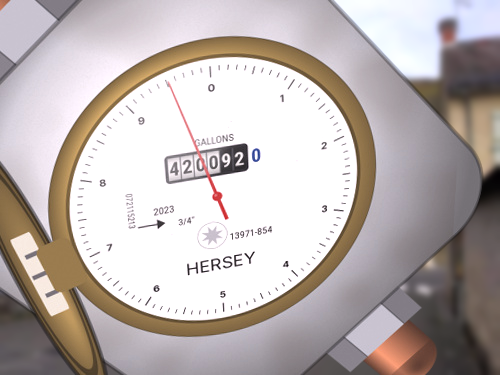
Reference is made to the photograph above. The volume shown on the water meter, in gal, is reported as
4200919.5 gal
